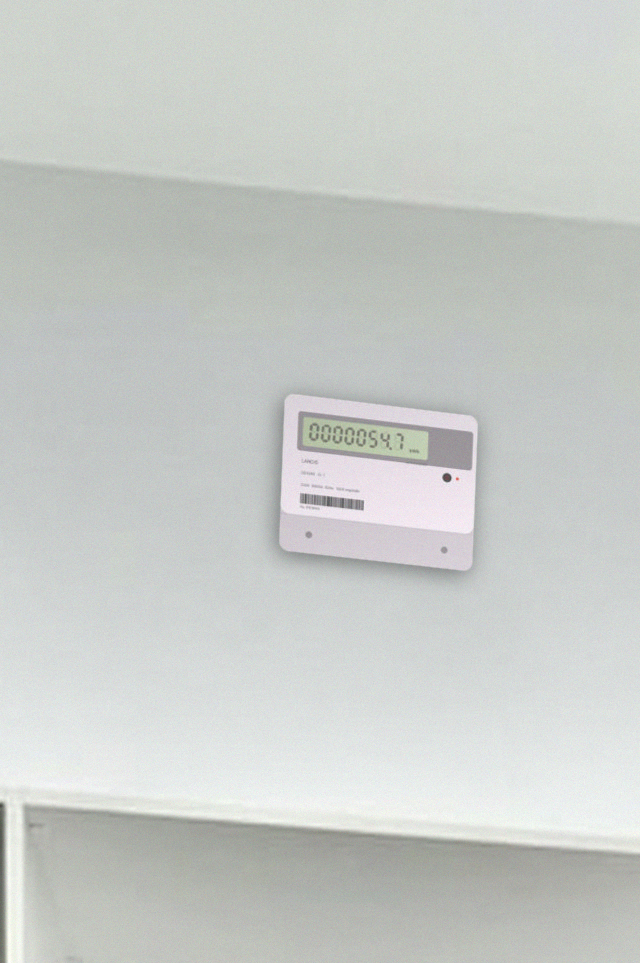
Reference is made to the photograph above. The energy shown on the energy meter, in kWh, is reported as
54.7 kWh
